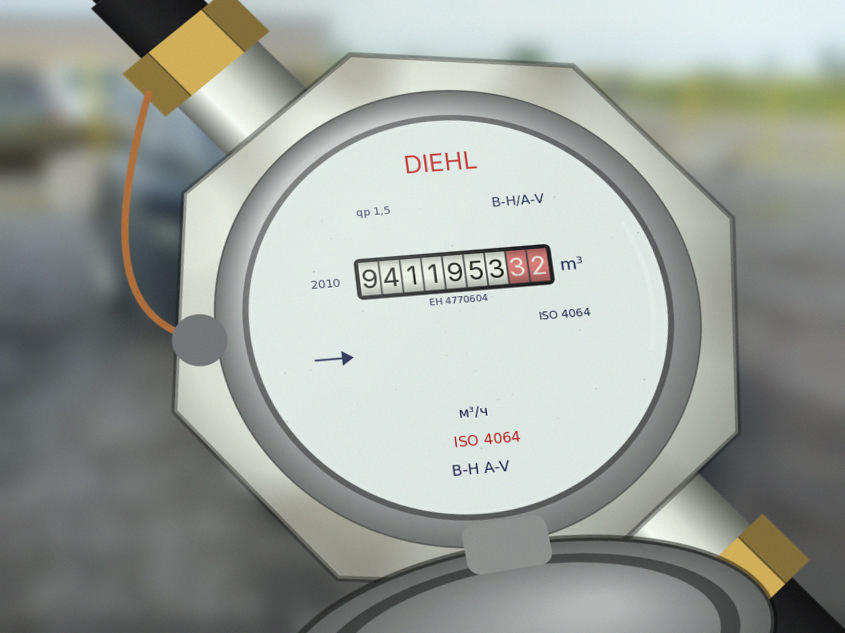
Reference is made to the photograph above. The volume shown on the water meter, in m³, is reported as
9411953.32 m³
